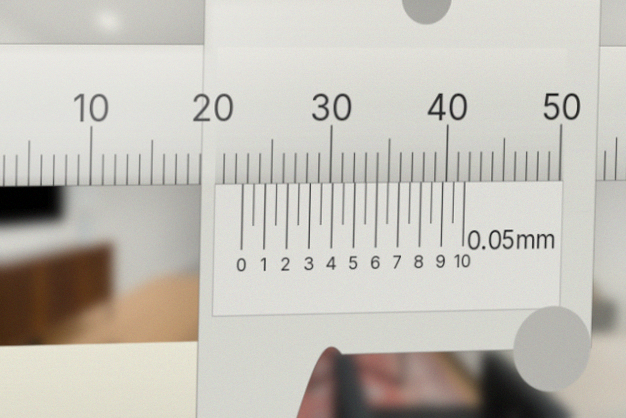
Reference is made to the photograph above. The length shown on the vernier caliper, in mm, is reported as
22.6 mm
